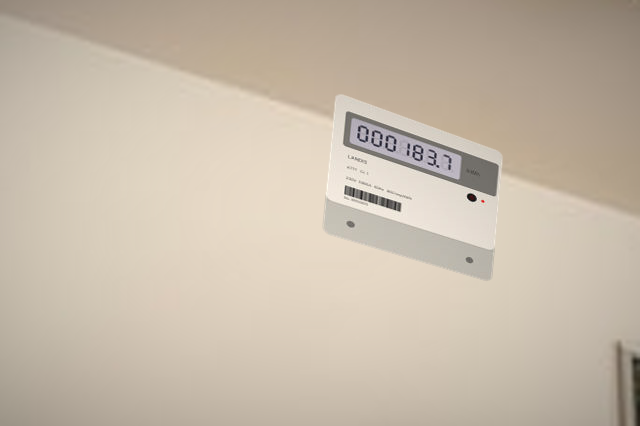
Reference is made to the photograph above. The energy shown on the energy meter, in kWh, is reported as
183.7 kWh
